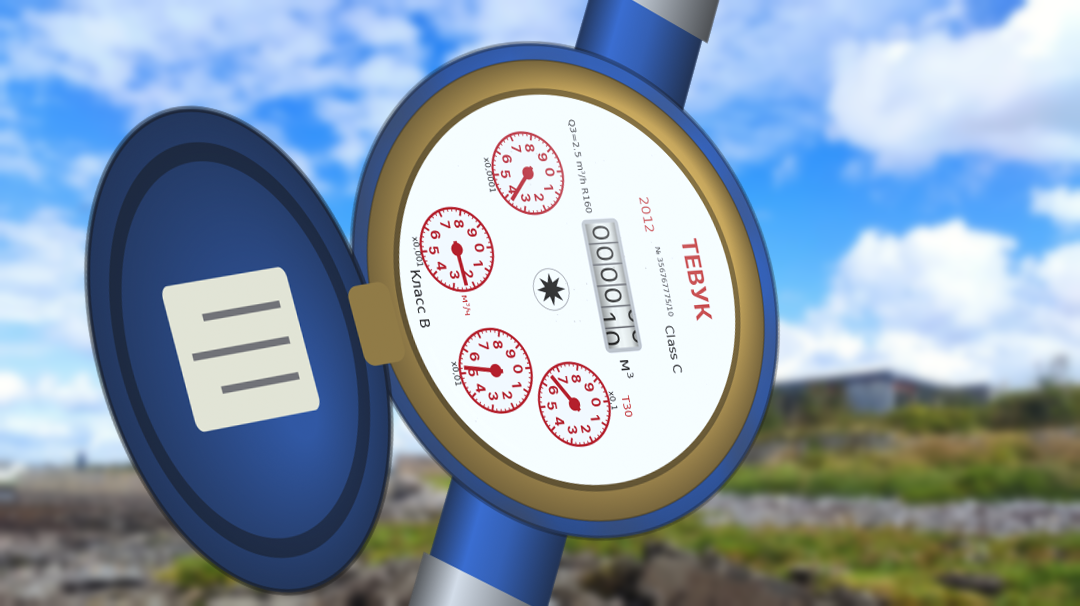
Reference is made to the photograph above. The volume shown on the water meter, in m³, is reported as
9.6523 m³
